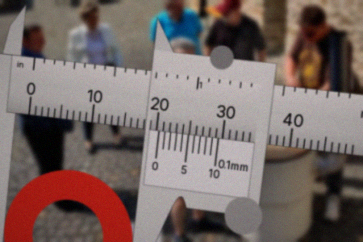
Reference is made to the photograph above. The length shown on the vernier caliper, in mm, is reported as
20.4 mm
